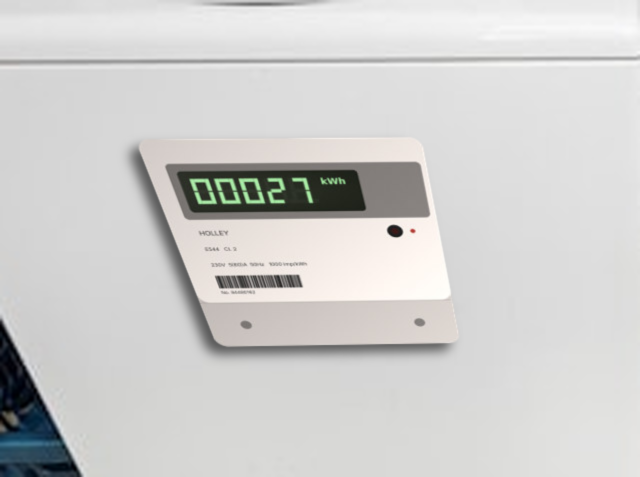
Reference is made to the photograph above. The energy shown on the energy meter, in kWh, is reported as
27 kWh
